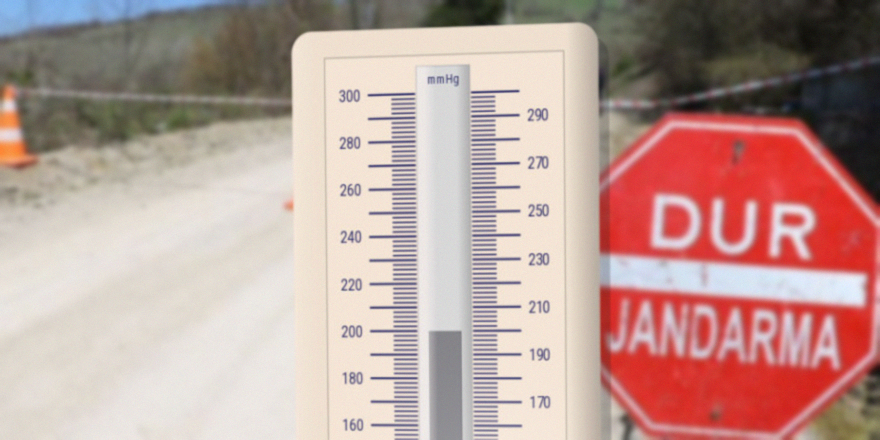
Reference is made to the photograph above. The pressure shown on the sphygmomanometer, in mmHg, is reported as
200 mmHg
